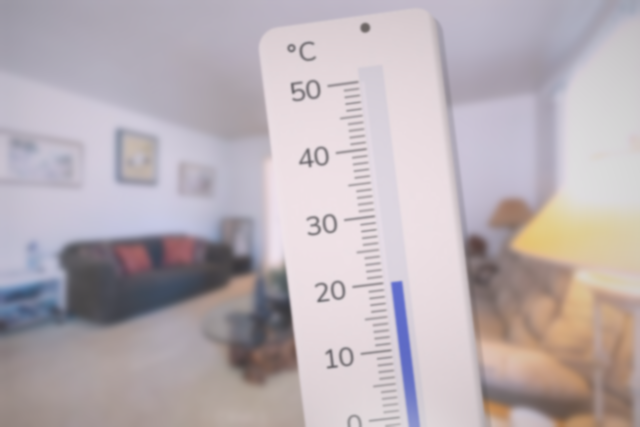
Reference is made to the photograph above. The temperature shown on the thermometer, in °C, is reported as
20 °C
